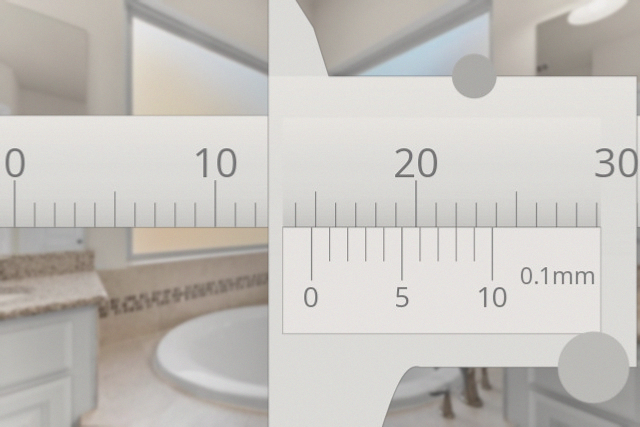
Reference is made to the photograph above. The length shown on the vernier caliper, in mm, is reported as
14.8 mm
